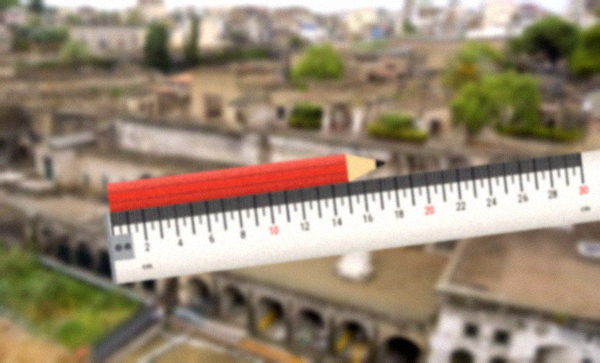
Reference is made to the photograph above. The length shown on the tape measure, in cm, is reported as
17.5 cm
